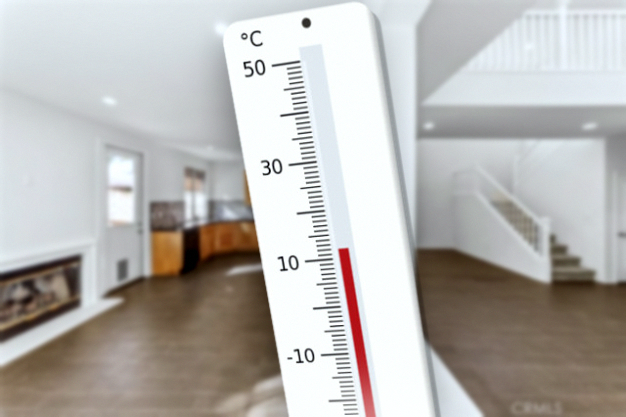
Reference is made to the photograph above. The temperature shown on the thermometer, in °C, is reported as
12 °C
